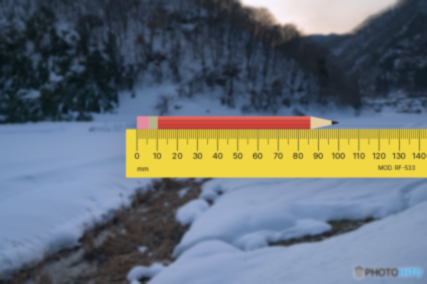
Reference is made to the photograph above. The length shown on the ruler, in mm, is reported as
100 mm
